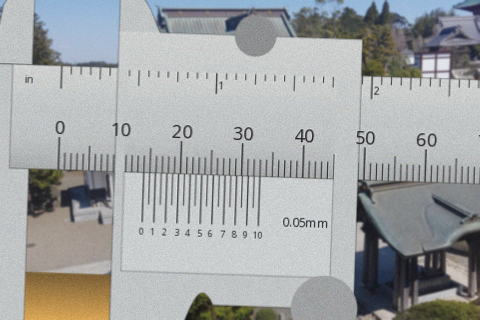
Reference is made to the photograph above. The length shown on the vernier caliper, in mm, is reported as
14.0 mm
